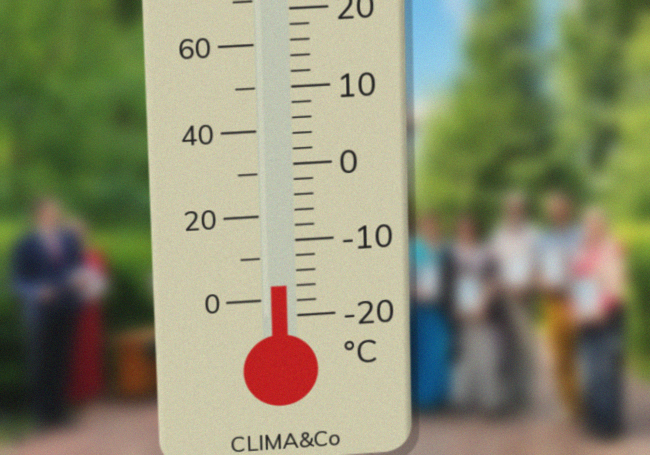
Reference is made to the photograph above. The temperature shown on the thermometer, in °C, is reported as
-16 °C
